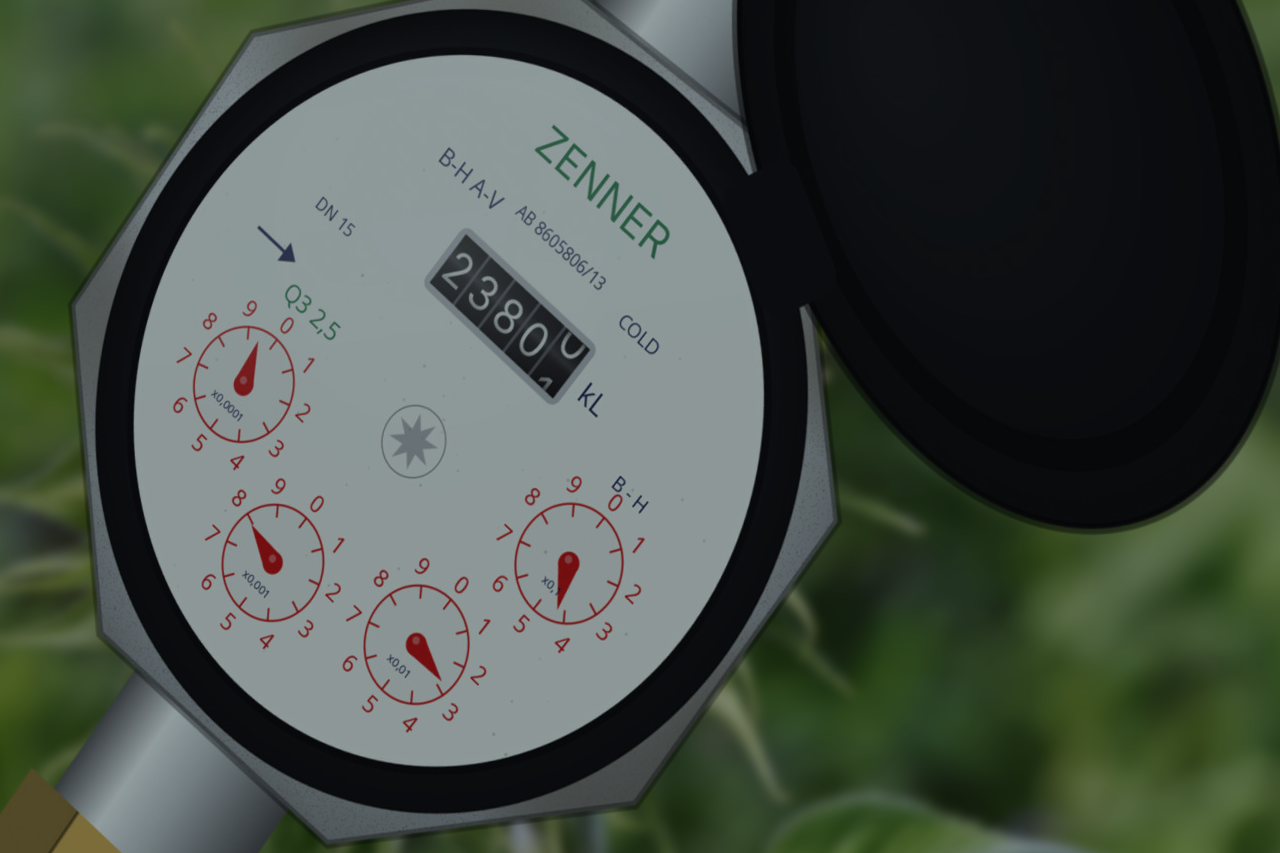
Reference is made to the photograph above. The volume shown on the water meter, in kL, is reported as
23800.4279 kL
